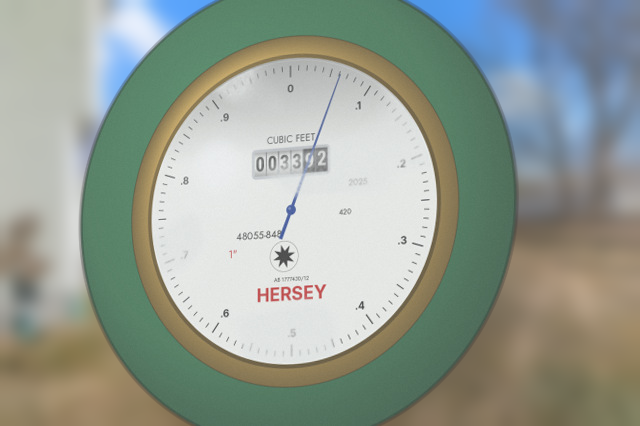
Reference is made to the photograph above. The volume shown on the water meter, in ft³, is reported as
3392.06 ft³
